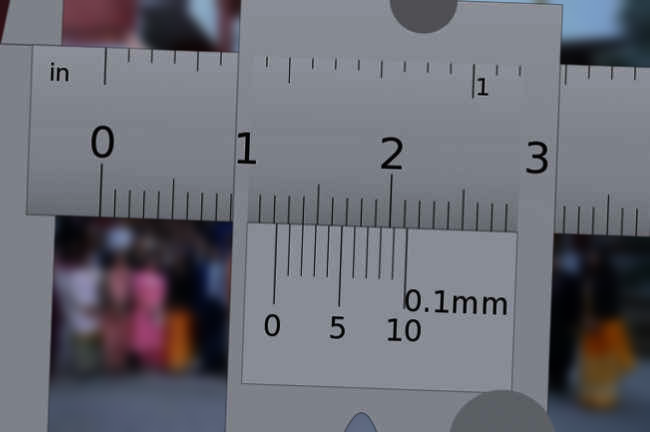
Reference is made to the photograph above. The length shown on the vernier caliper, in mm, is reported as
12.2 mm
